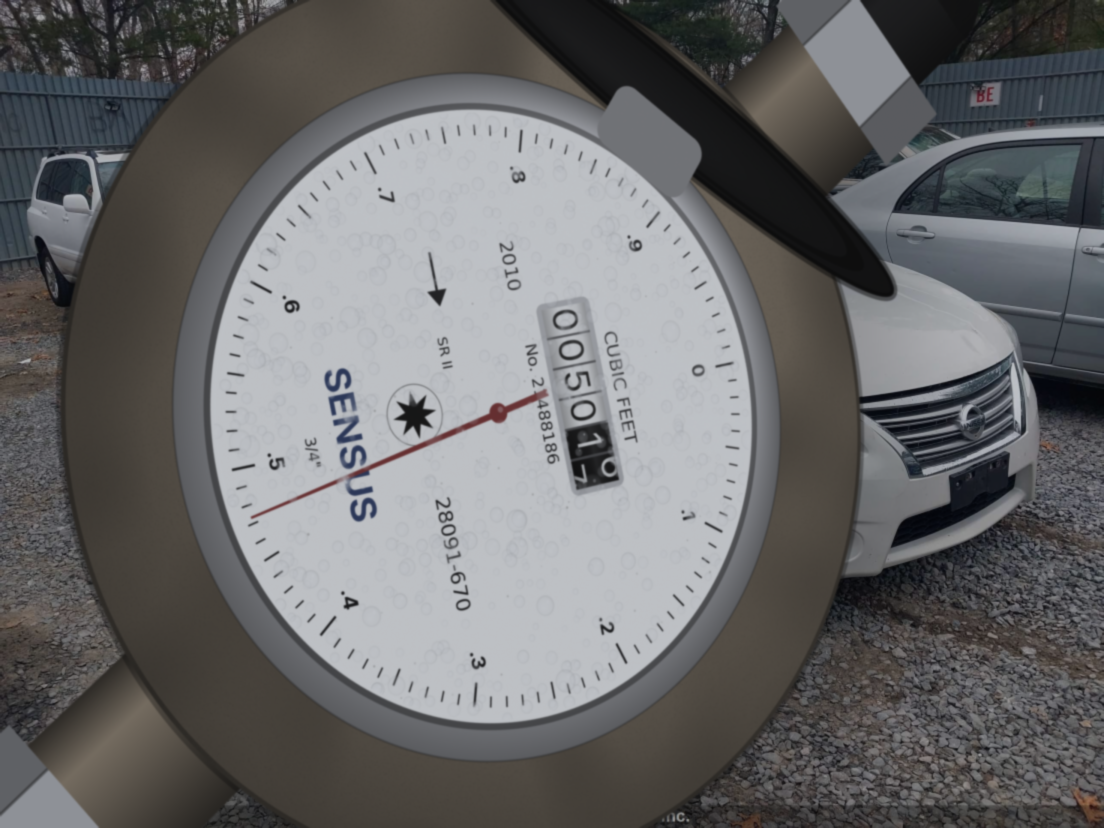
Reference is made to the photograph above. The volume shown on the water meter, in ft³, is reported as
5016.47 ft³
